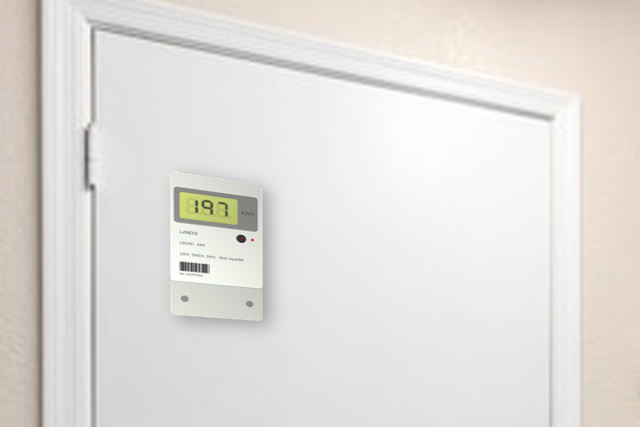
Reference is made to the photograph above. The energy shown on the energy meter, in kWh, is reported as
197 kWh
